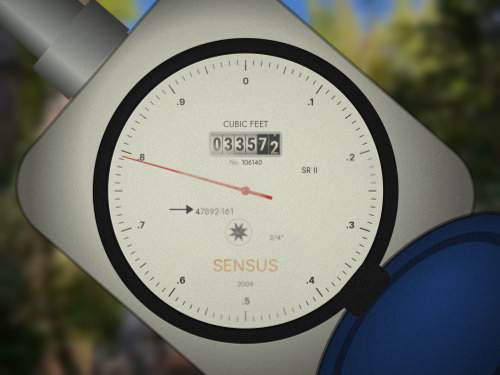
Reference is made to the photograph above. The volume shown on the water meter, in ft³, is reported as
33571.79 ft³
